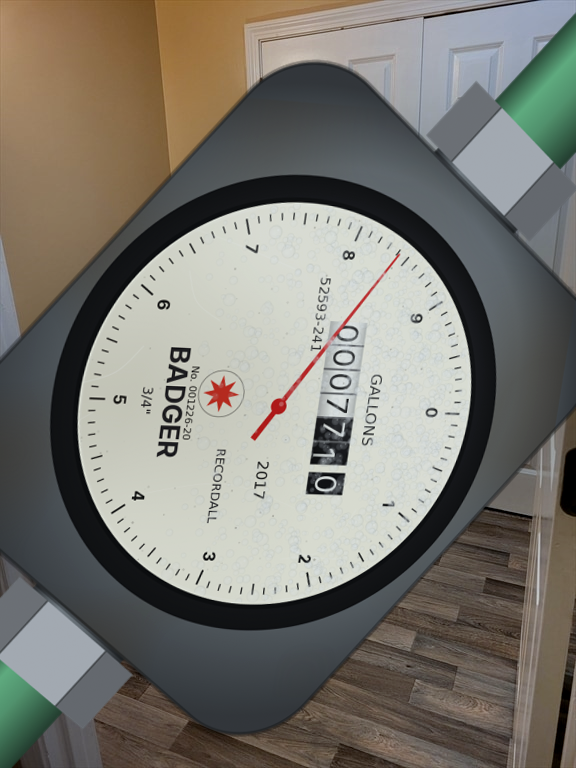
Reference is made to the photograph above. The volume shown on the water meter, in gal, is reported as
7708.4 gal
